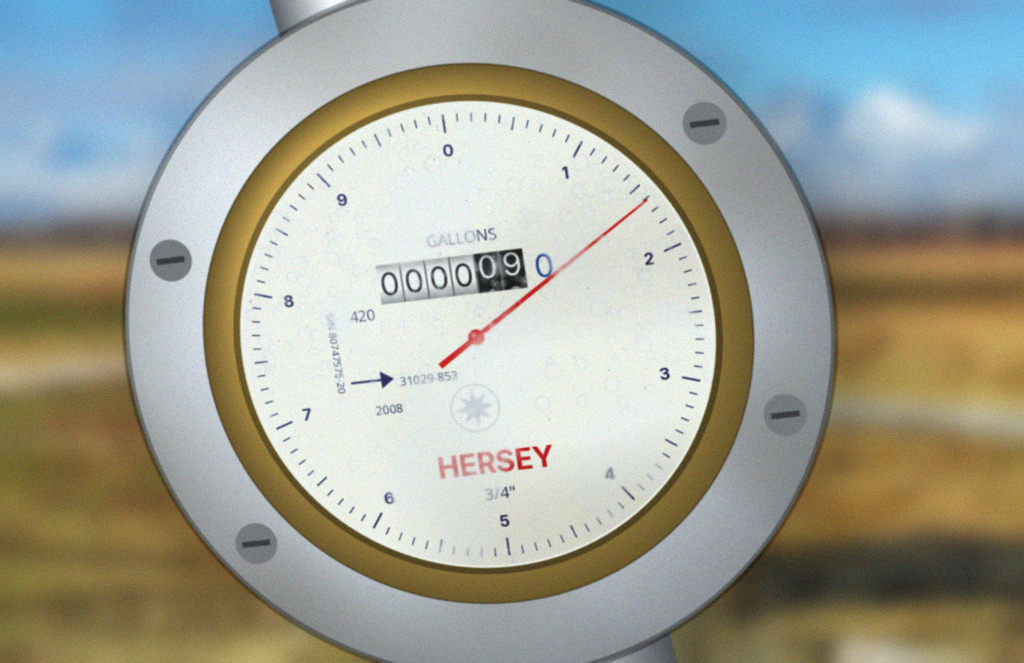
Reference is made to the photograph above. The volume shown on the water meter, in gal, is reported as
91.6 gal
